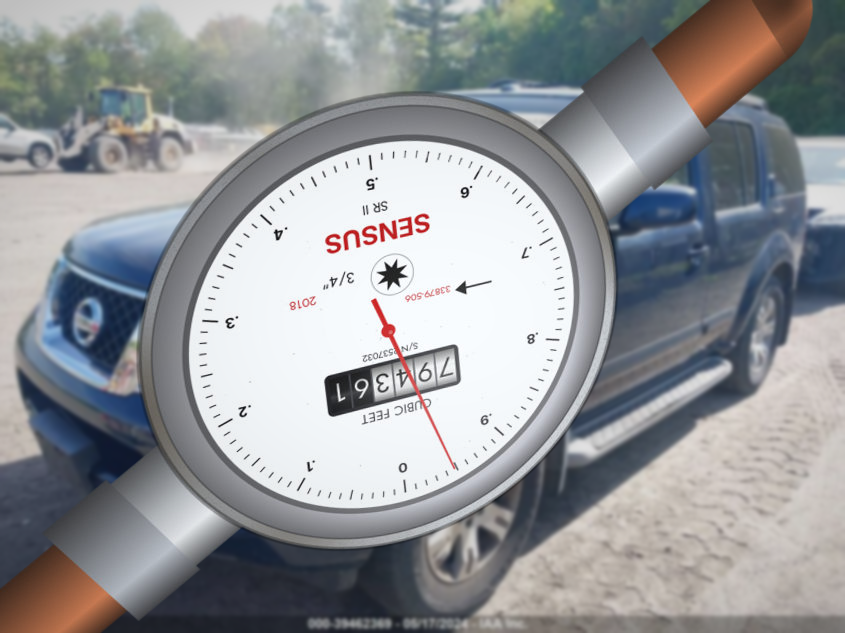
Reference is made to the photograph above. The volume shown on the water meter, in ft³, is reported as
794360.95 ft³
